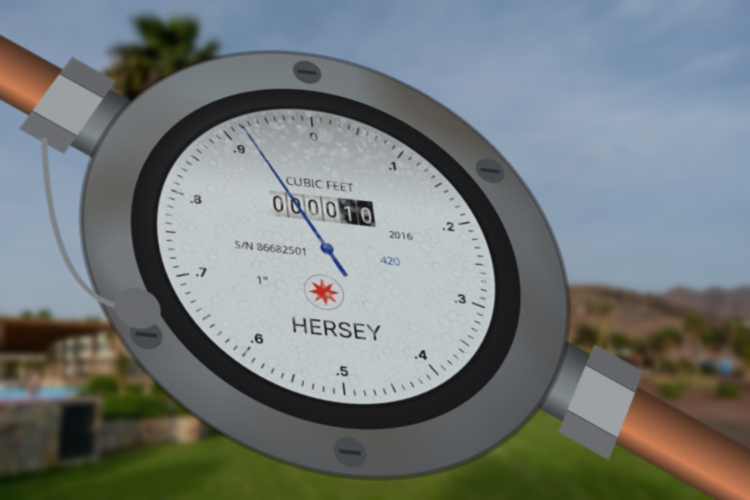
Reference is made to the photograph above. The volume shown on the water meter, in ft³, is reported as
9.92 ft³
